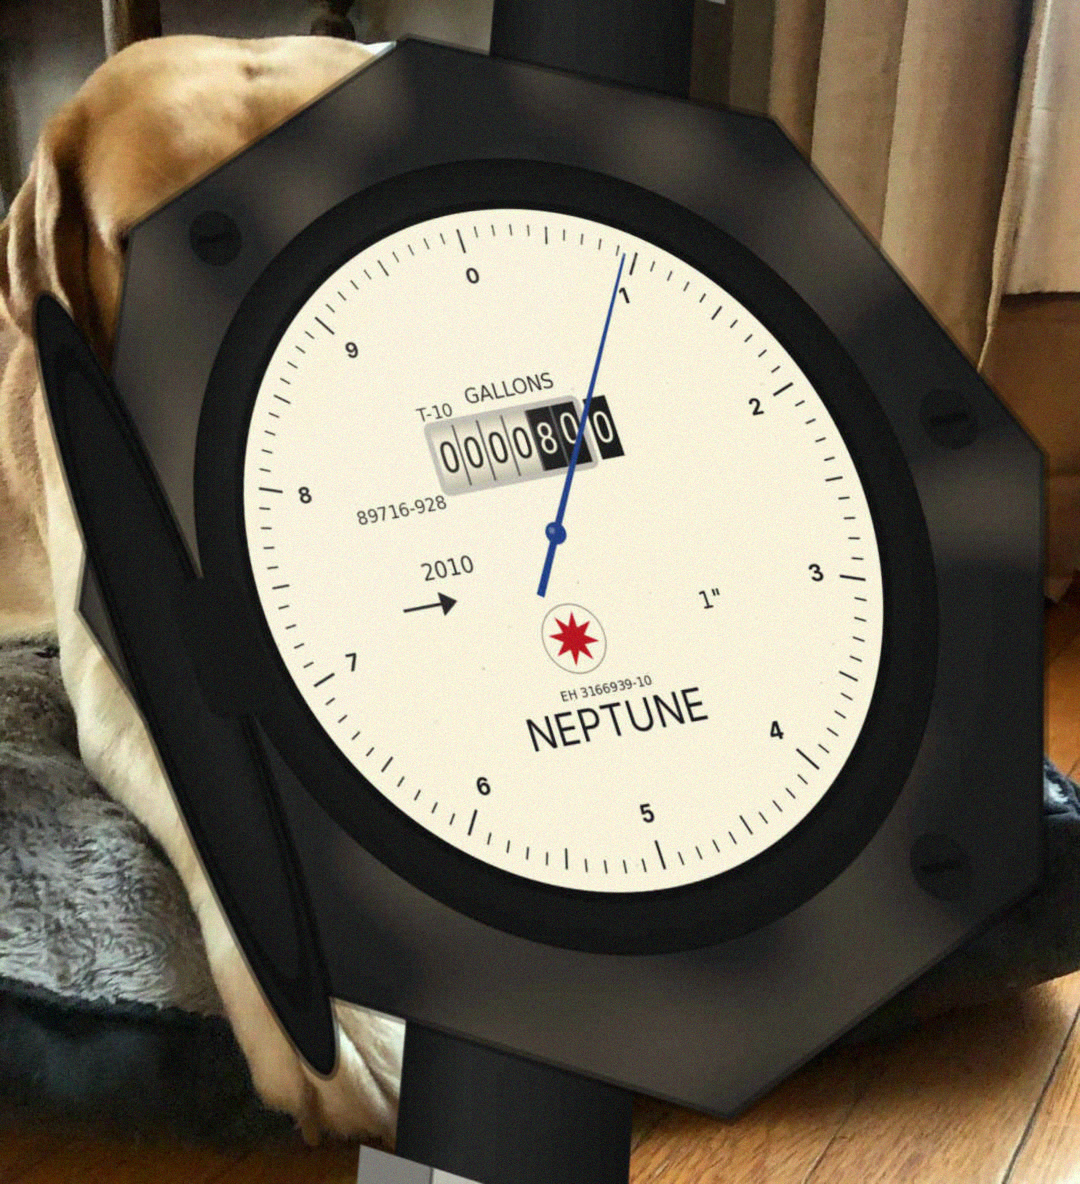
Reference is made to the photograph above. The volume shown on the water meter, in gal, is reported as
800.9 gal
